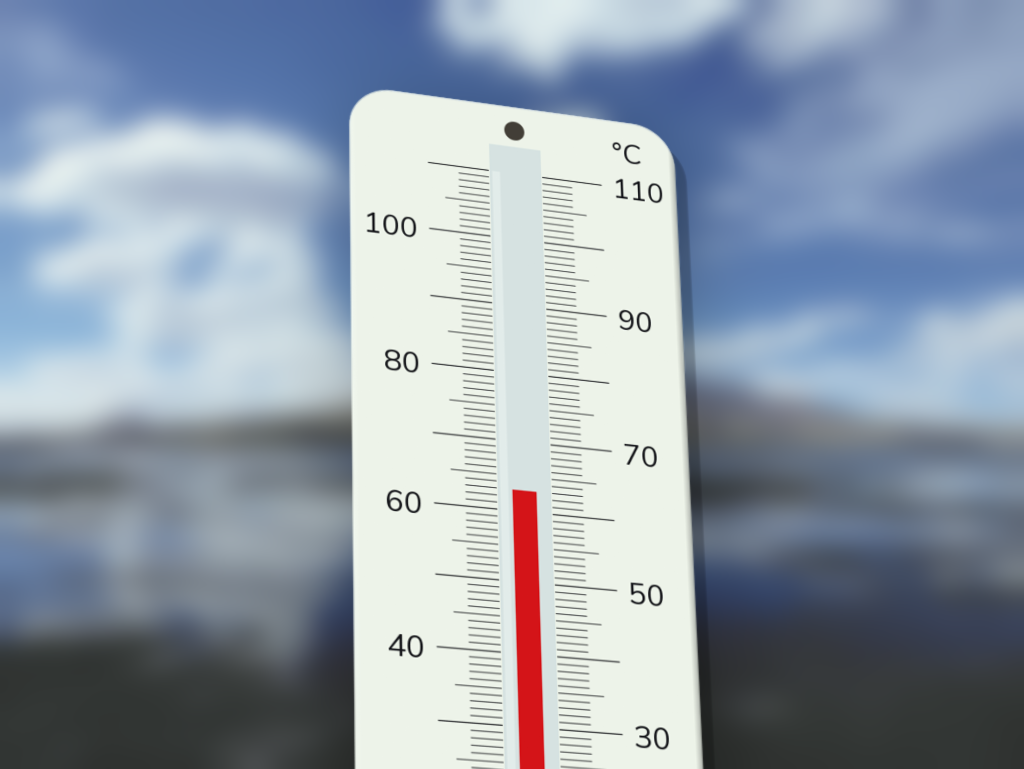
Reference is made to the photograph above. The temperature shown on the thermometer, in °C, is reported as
63 °C
